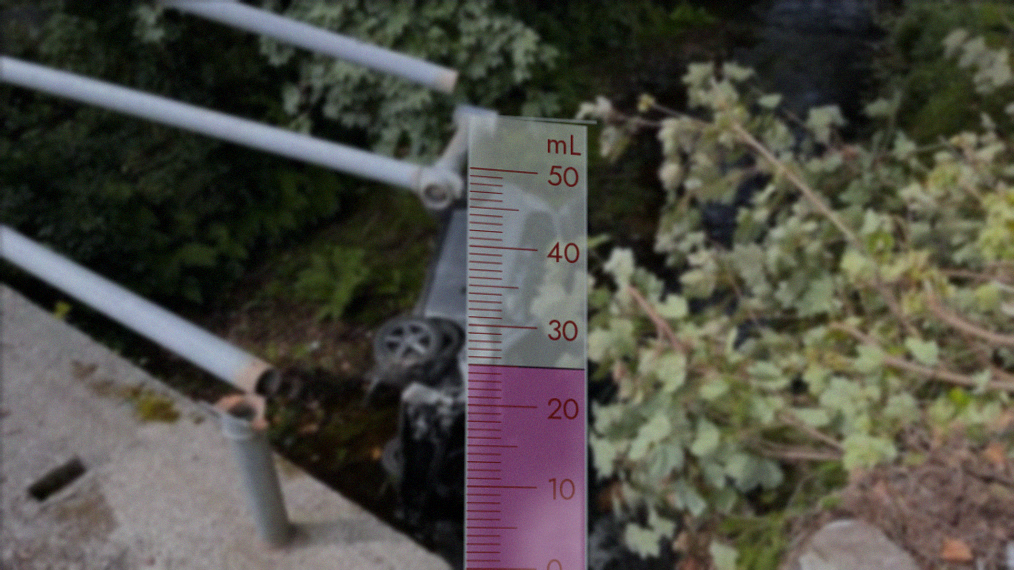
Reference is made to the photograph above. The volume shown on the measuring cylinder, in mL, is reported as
25 mL
